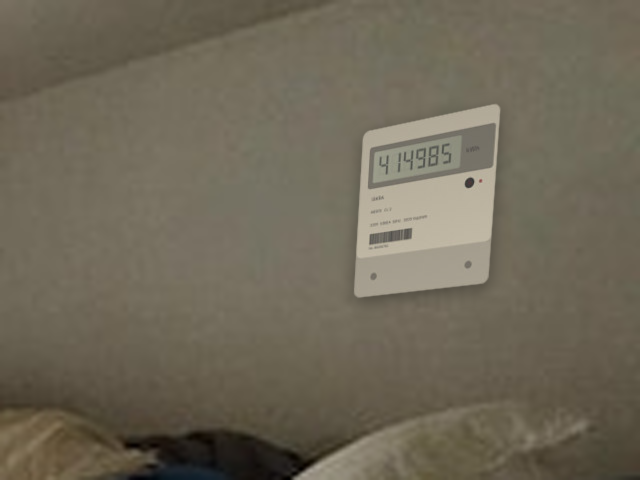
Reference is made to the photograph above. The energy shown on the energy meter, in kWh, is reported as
414985 kWh
